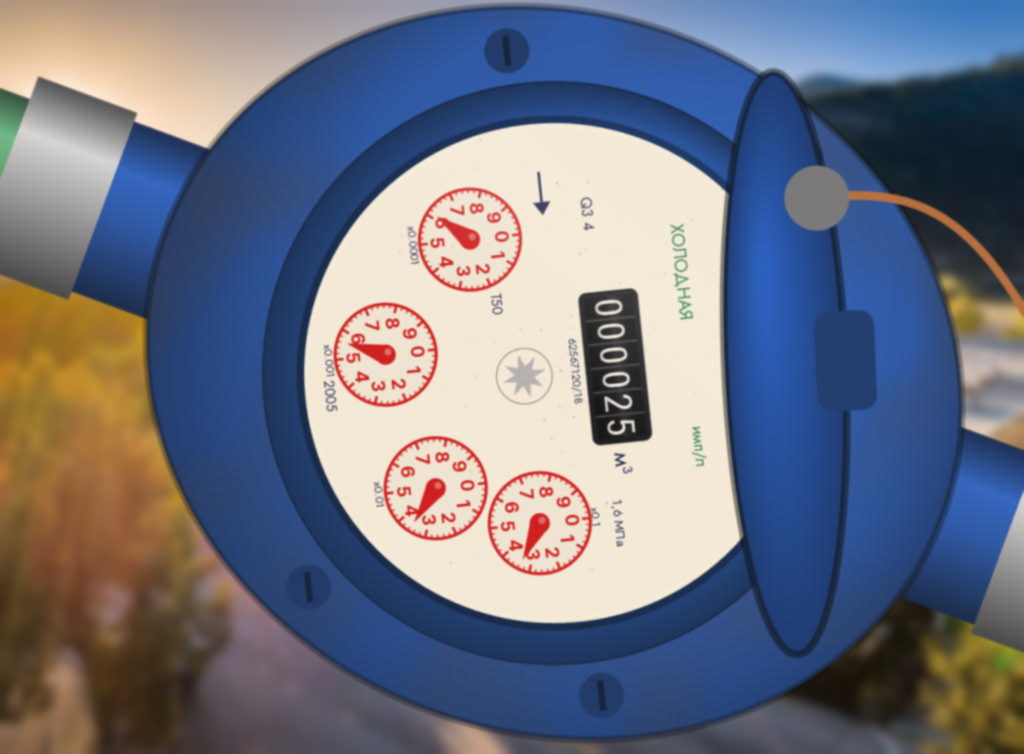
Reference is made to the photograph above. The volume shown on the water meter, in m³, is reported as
25.3356 m³
